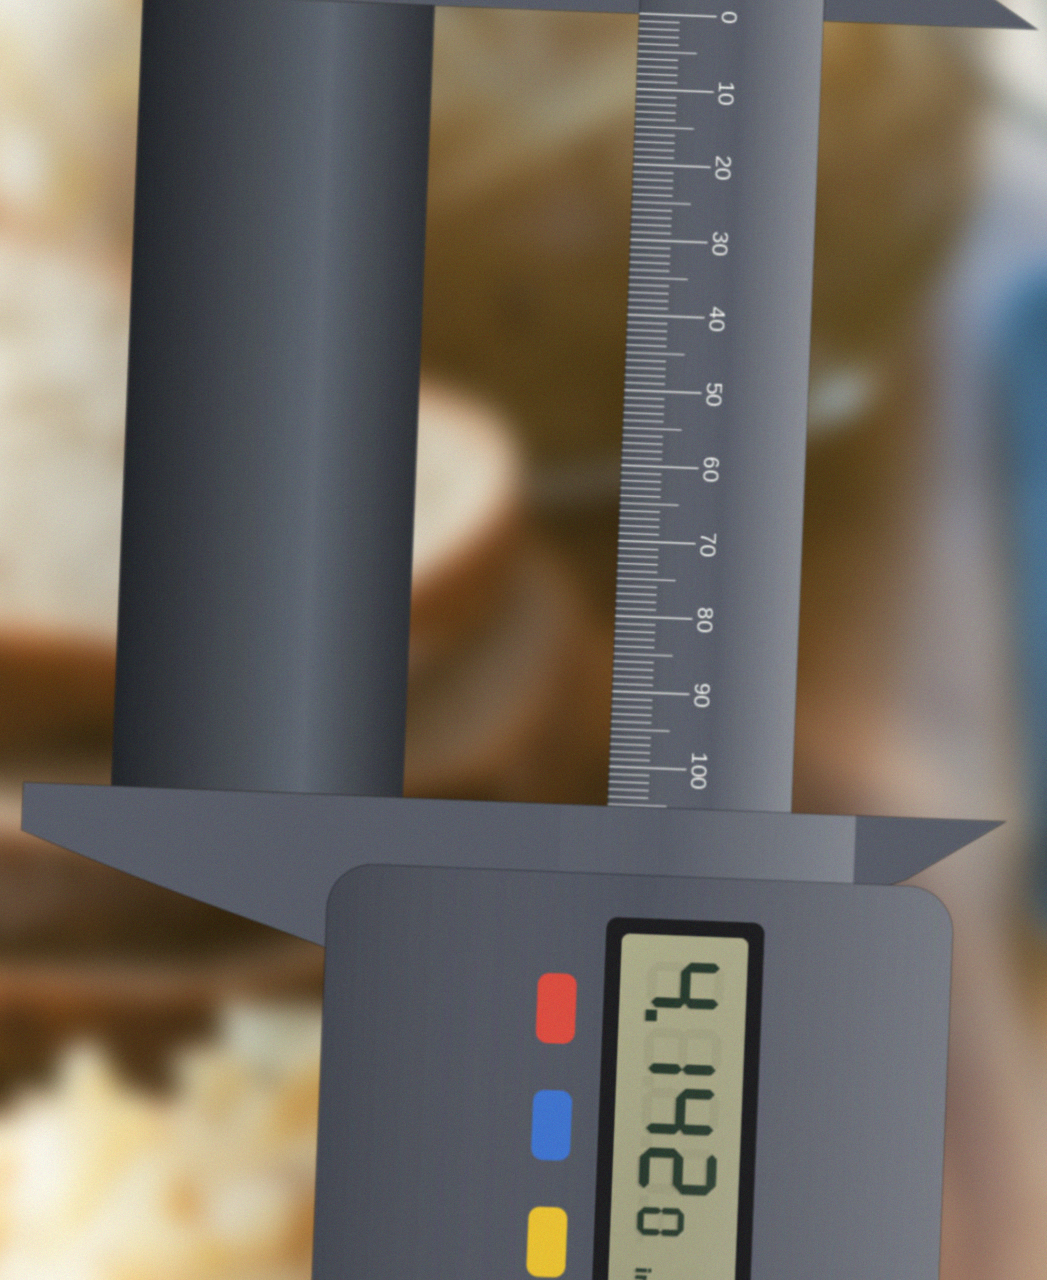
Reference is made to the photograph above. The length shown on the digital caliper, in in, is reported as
4.1420 in
